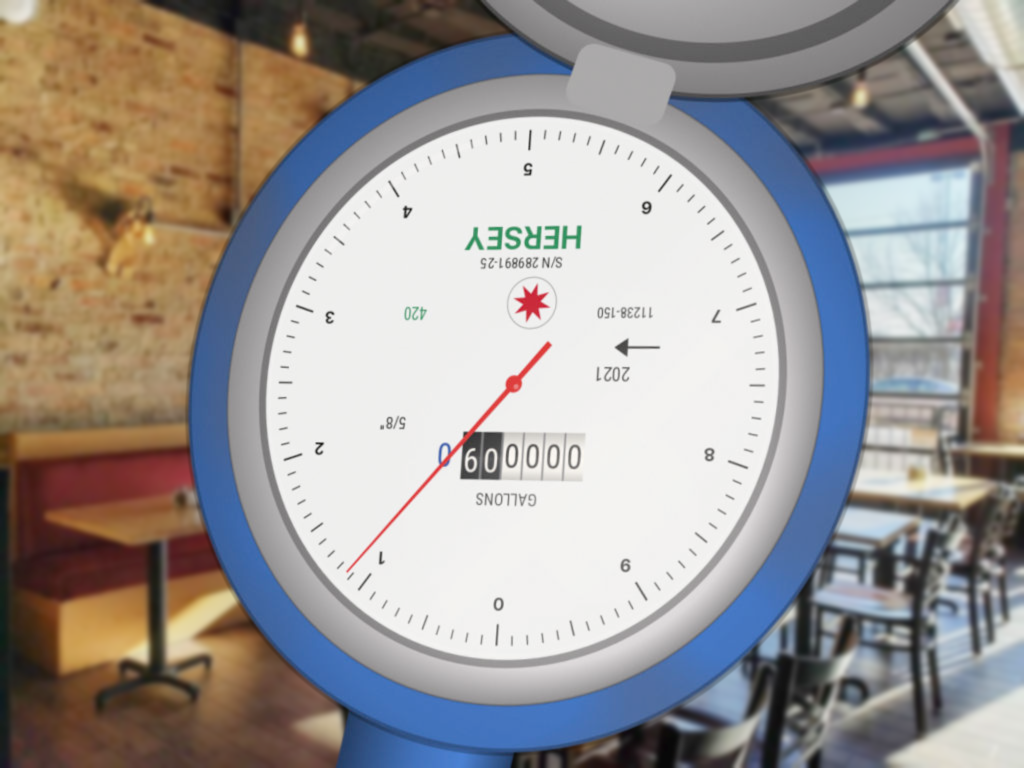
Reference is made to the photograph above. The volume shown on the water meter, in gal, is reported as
91.1 gal
